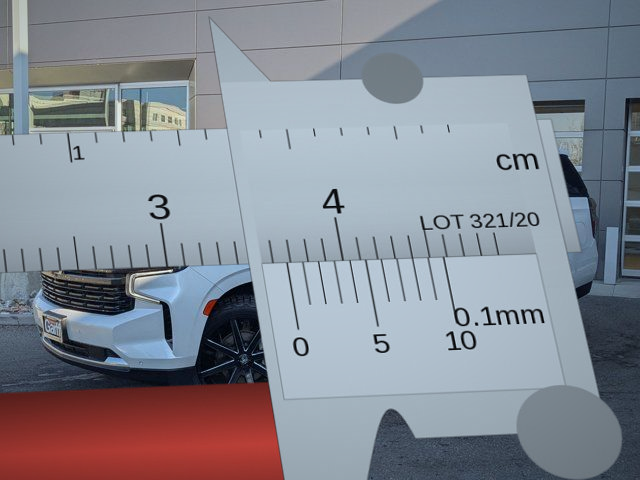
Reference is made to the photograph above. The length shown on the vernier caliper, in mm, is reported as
36.8 mm
